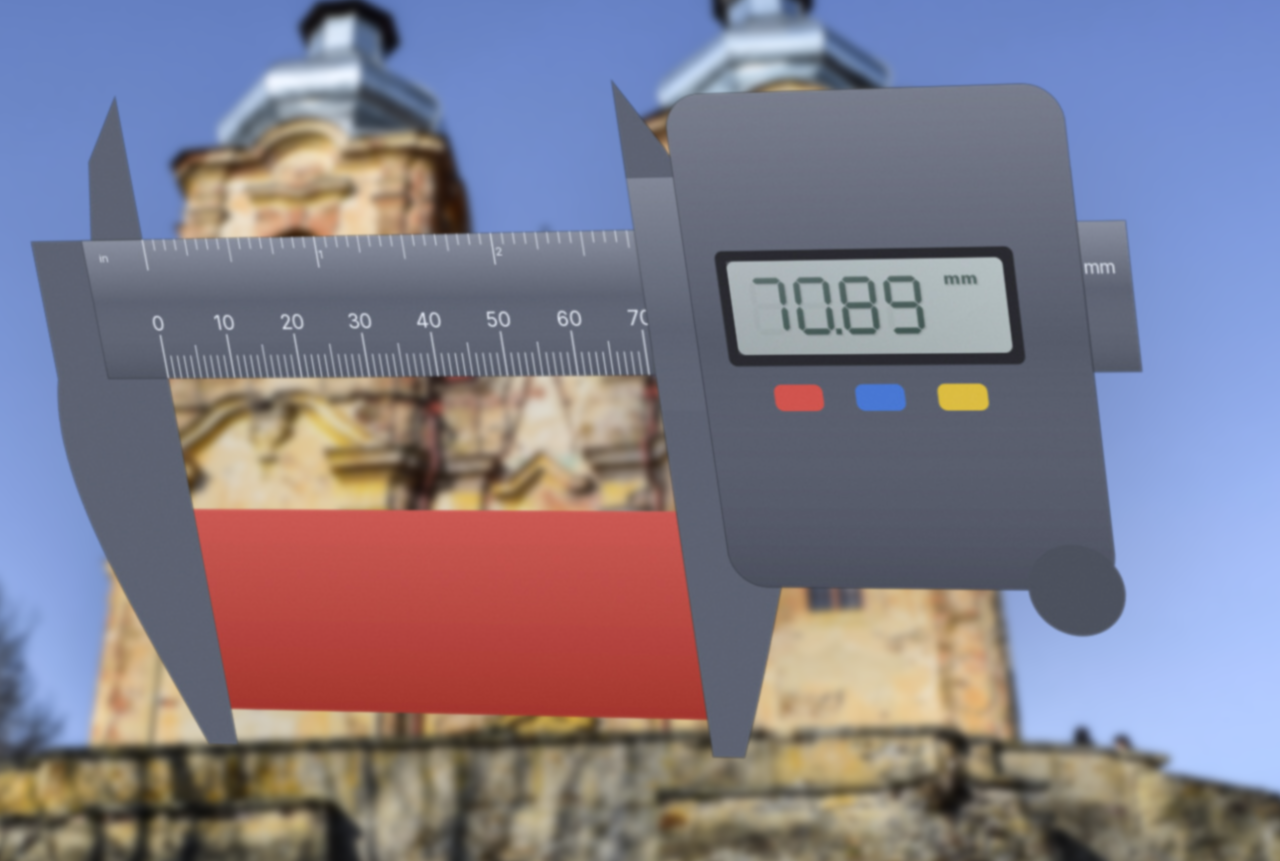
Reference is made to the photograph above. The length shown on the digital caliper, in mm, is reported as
70.89 mm
